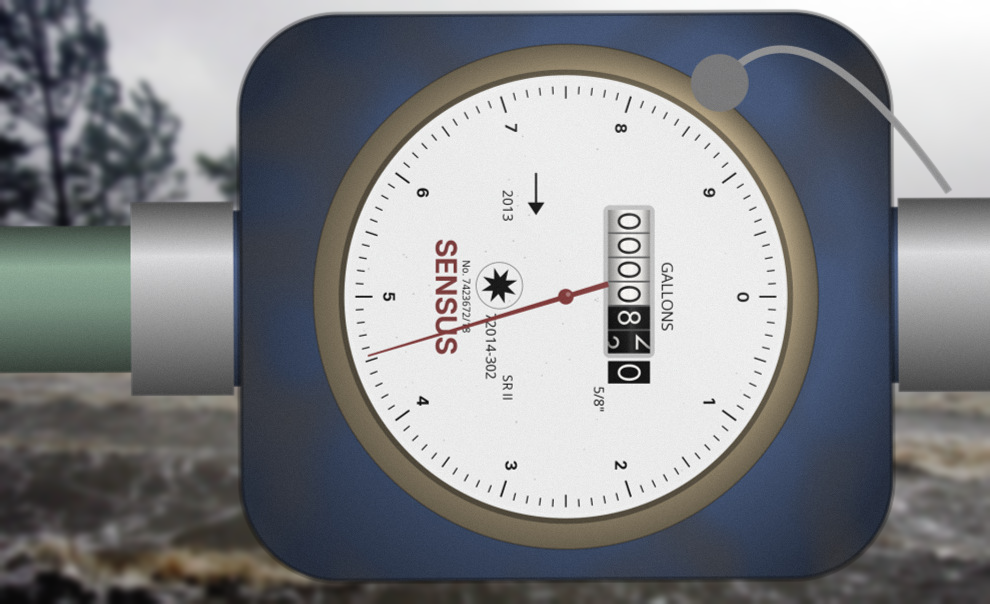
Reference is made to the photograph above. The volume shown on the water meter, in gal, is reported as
824.5 gal
